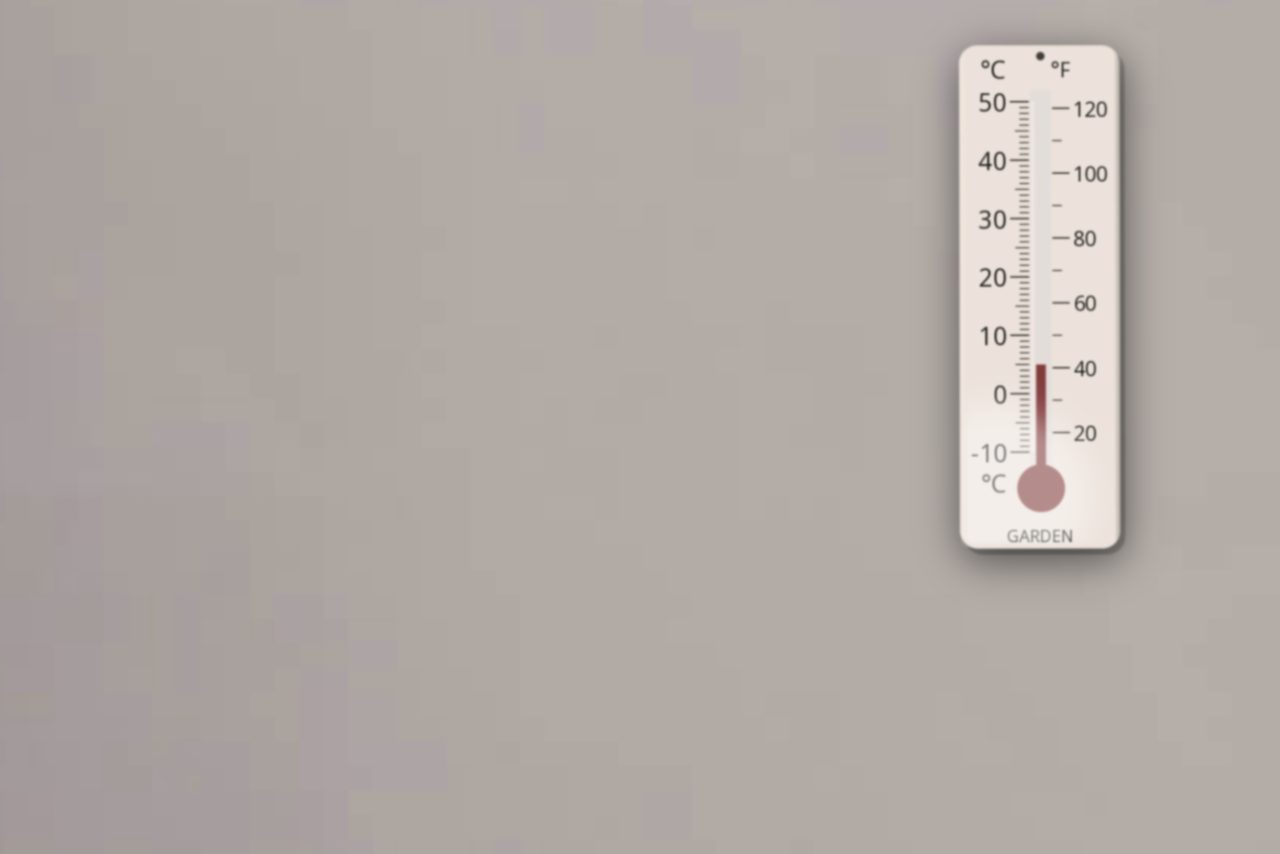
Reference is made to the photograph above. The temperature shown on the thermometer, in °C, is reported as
5 °C
